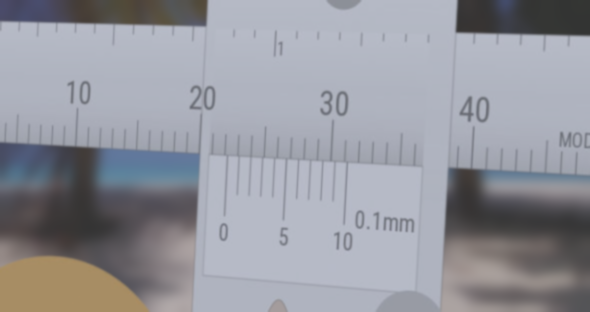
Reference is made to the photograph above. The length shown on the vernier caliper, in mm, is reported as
22.2 mm
